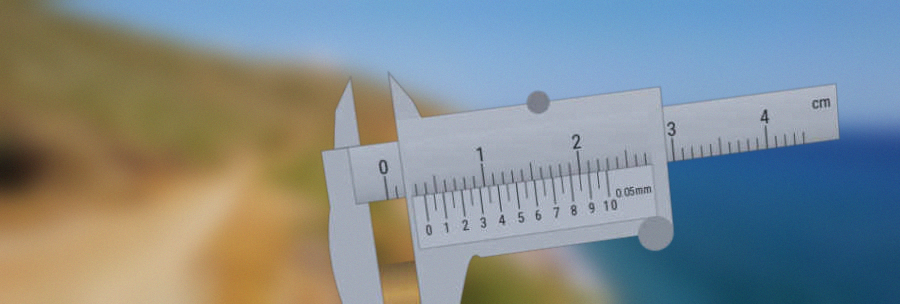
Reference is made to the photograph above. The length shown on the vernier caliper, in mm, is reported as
3.8 mm
